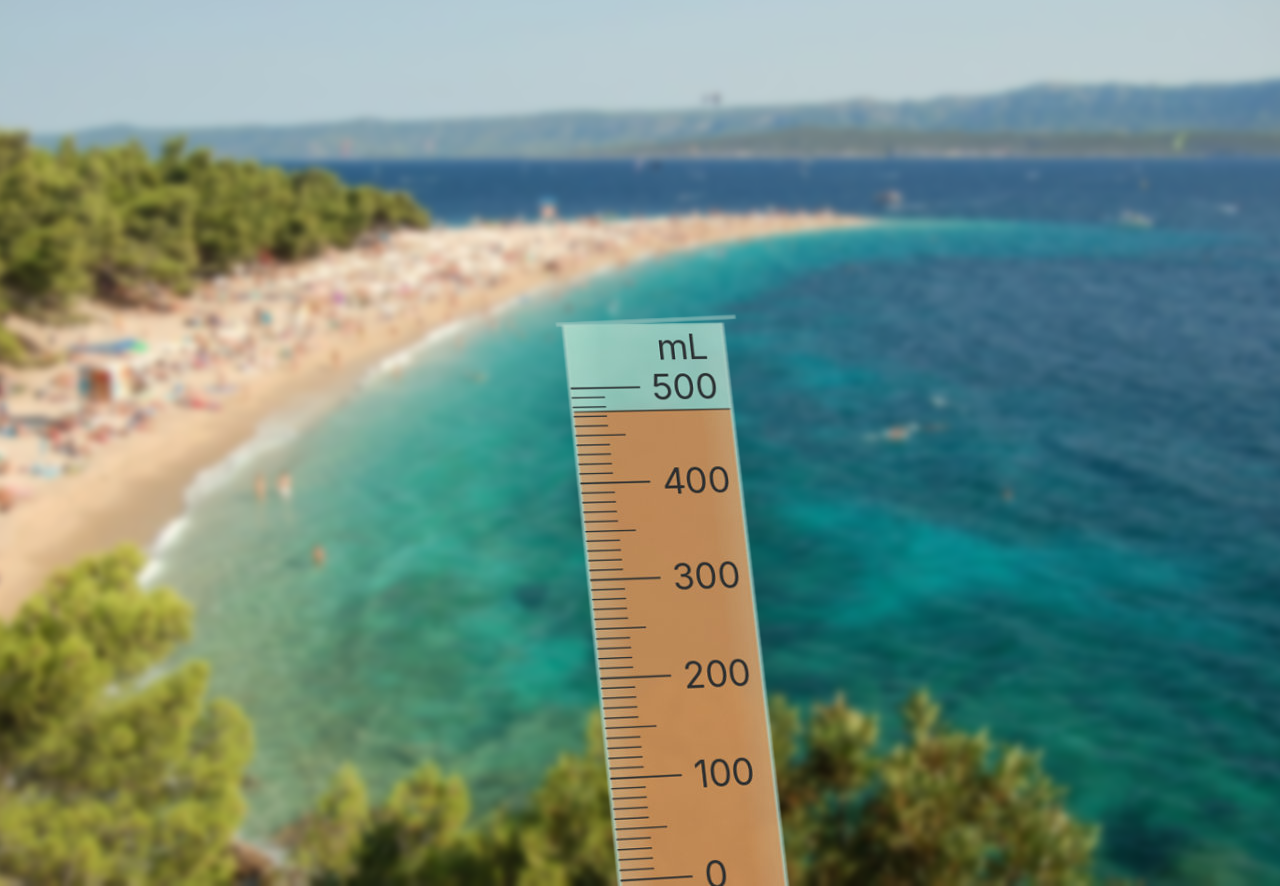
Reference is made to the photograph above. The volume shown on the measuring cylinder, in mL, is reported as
475 mL
